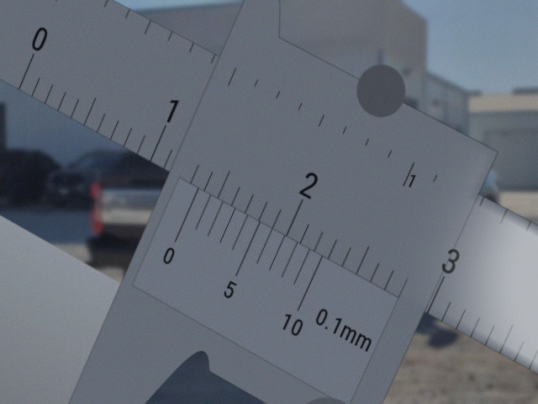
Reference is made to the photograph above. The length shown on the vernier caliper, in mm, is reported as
13.6 mm
